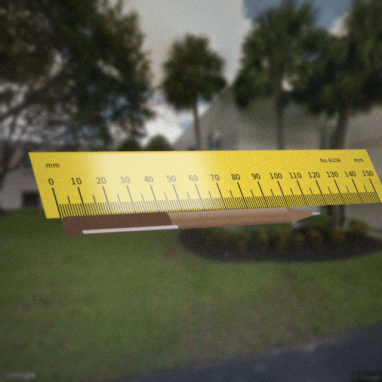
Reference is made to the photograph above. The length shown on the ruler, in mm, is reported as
115 mm
